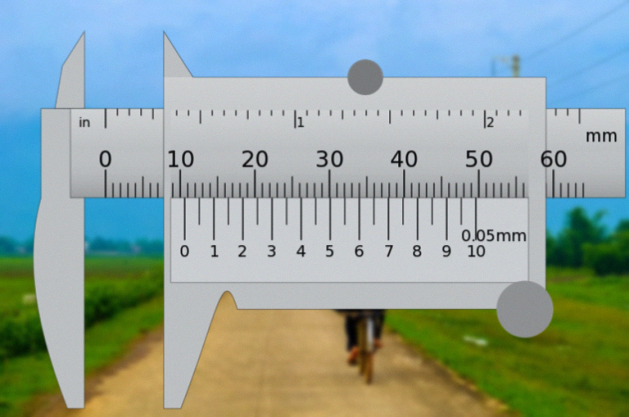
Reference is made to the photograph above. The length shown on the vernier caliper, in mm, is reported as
10.6 mm
